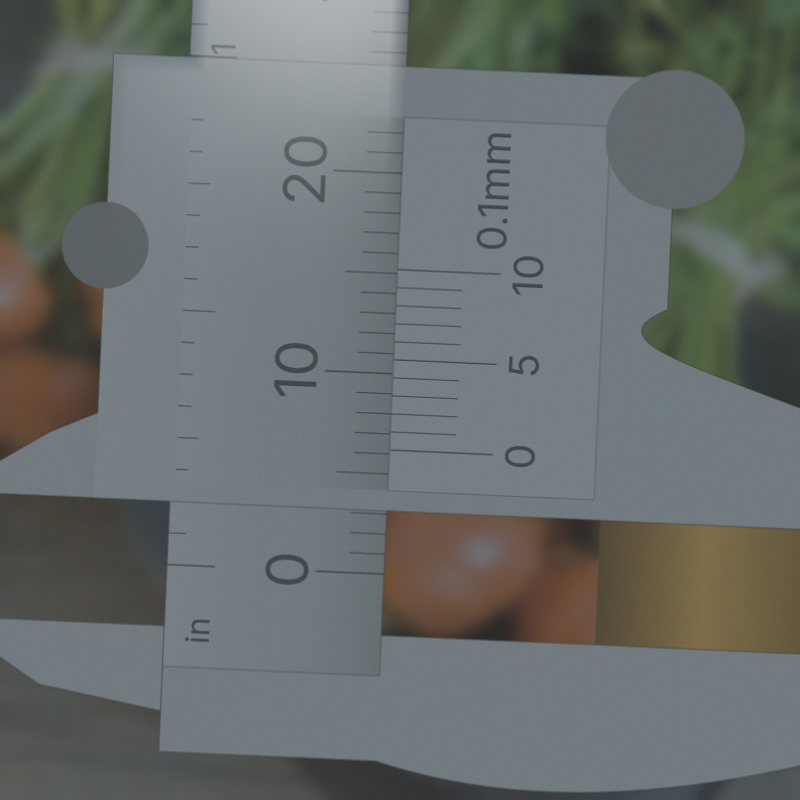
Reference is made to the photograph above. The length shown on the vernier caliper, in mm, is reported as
6.2 mm
